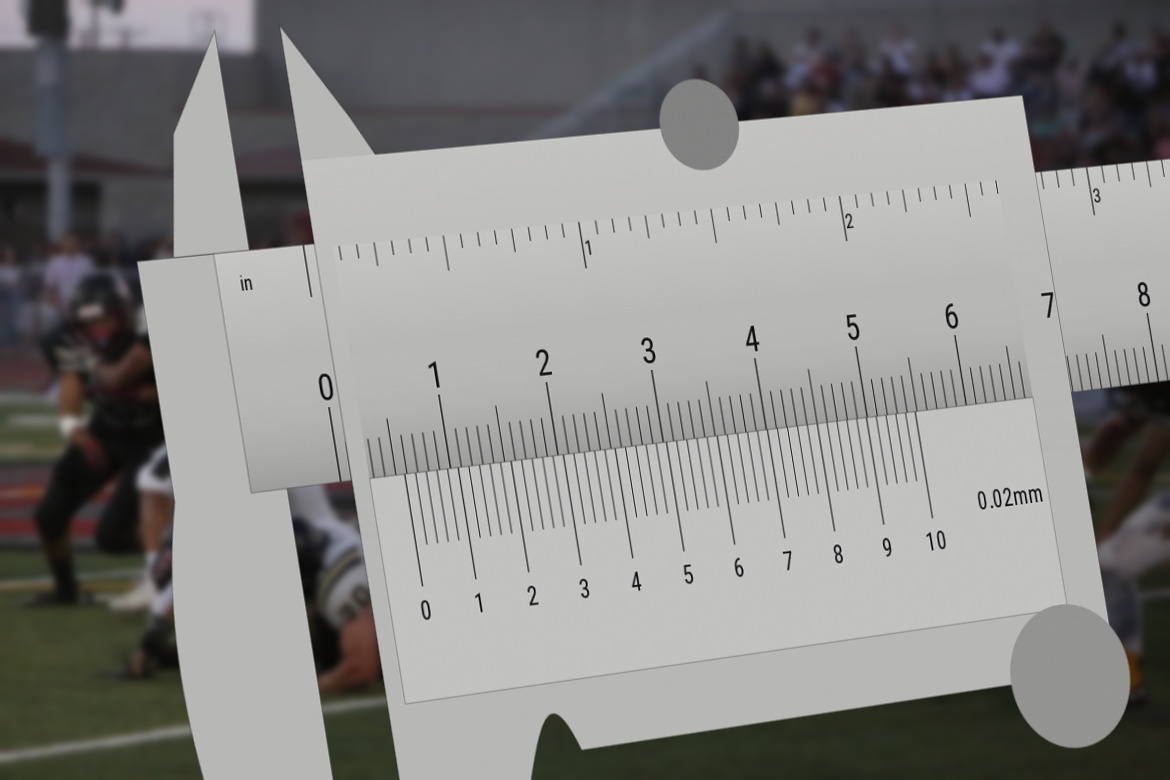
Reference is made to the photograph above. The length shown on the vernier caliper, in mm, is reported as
5.8 mm
